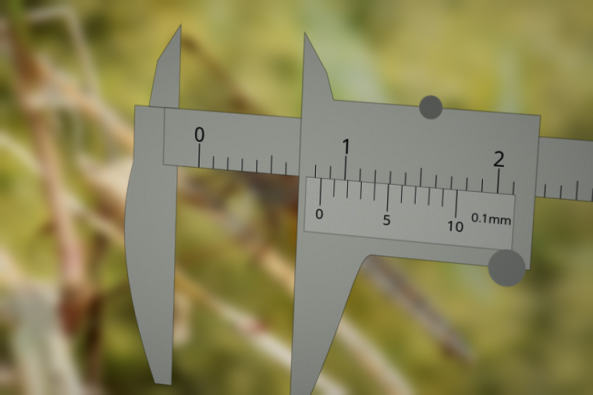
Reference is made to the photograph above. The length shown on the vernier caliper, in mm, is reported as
8.4 mm
